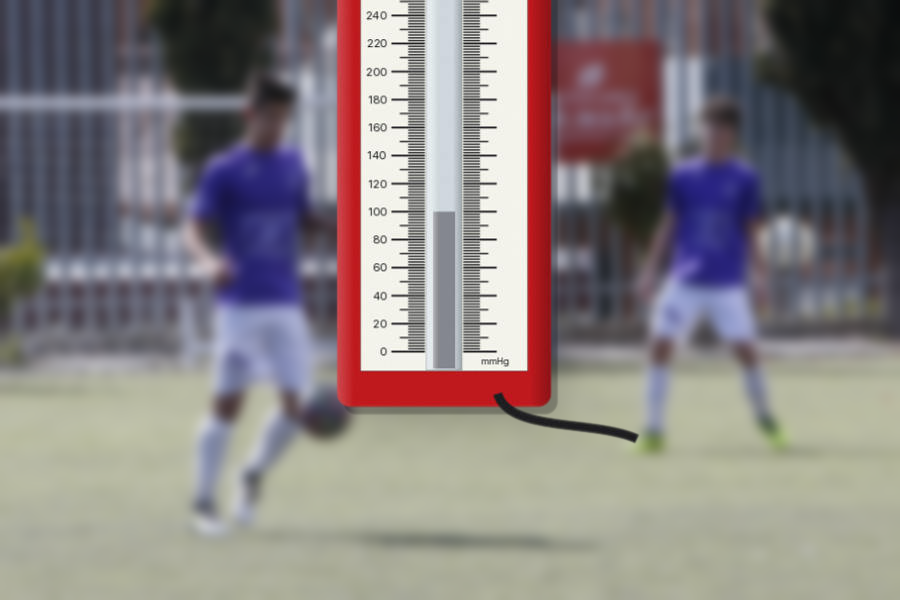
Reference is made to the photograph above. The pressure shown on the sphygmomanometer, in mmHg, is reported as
100 mmHg
